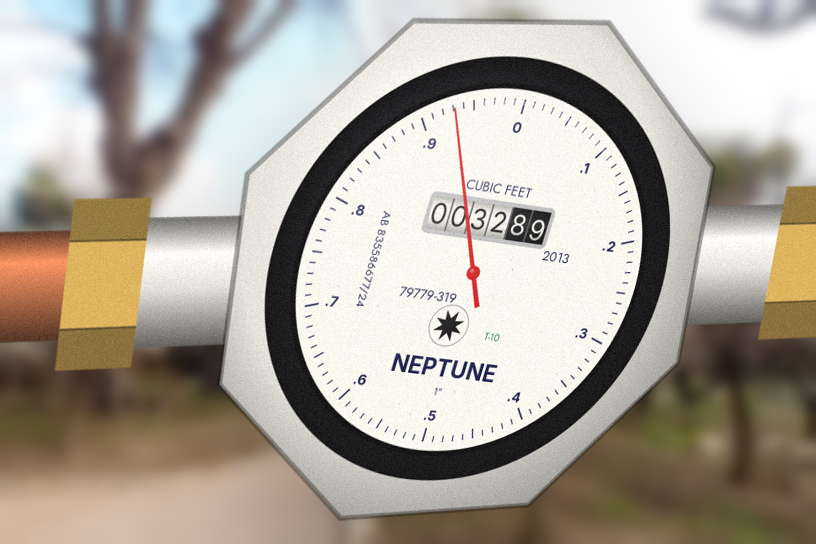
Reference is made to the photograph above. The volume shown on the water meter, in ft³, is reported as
3288.93 ft³
